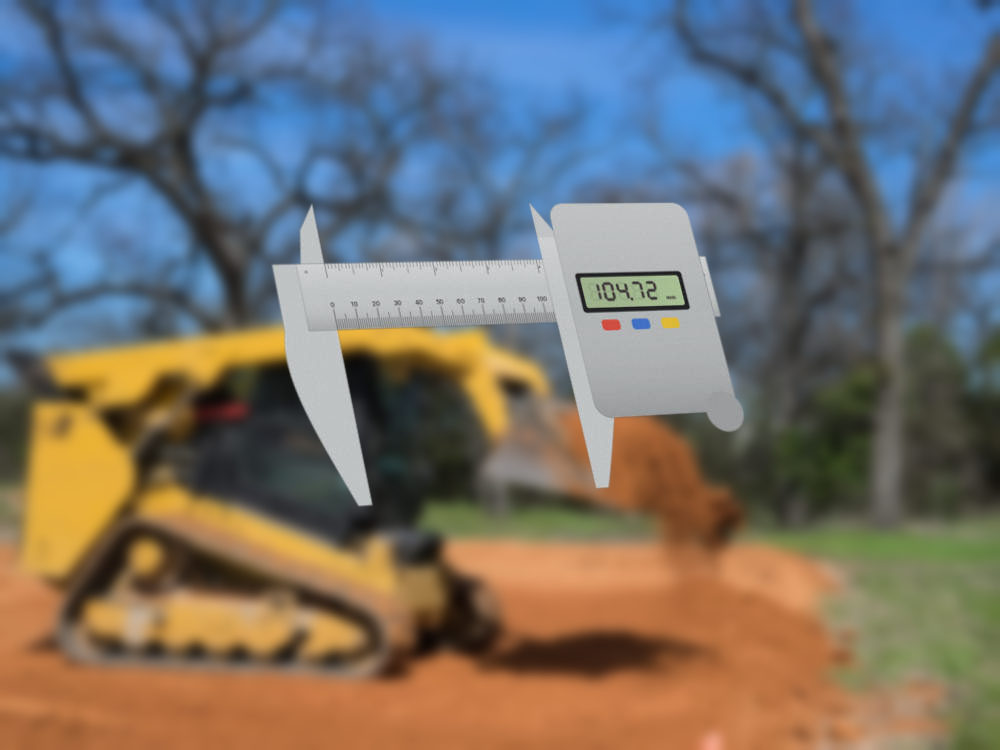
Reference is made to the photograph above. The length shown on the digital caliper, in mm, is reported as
104.72 mm
